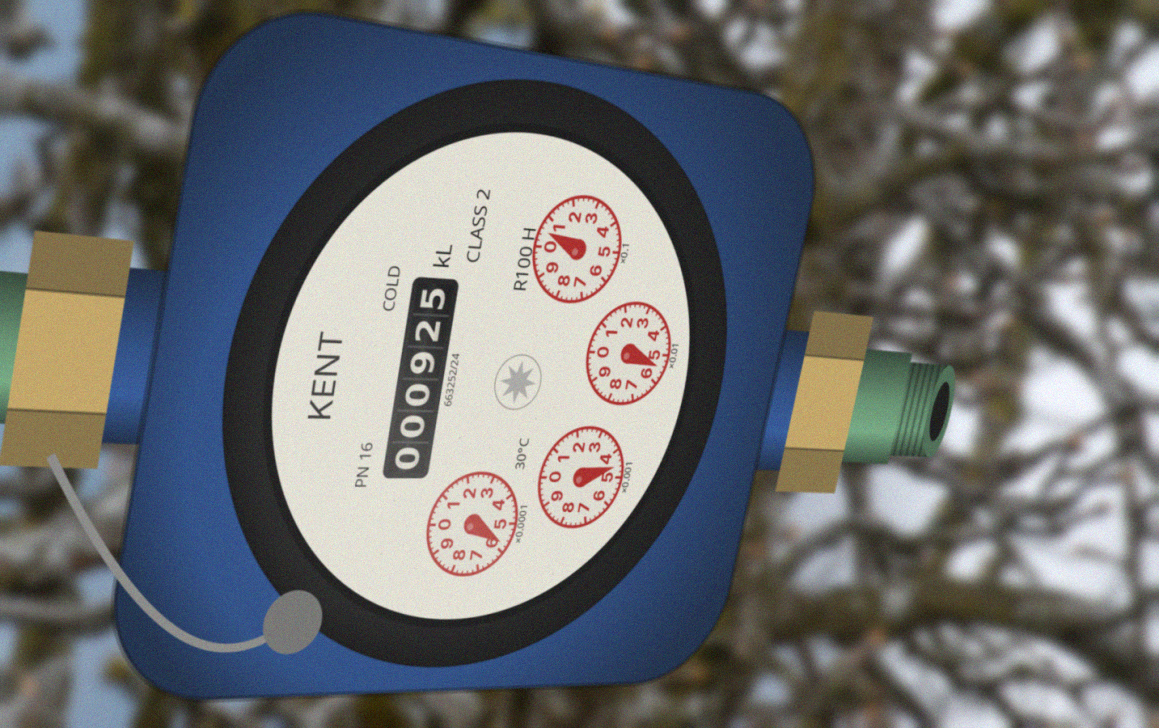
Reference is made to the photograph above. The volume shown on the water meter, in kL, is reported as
925.0545 kL
